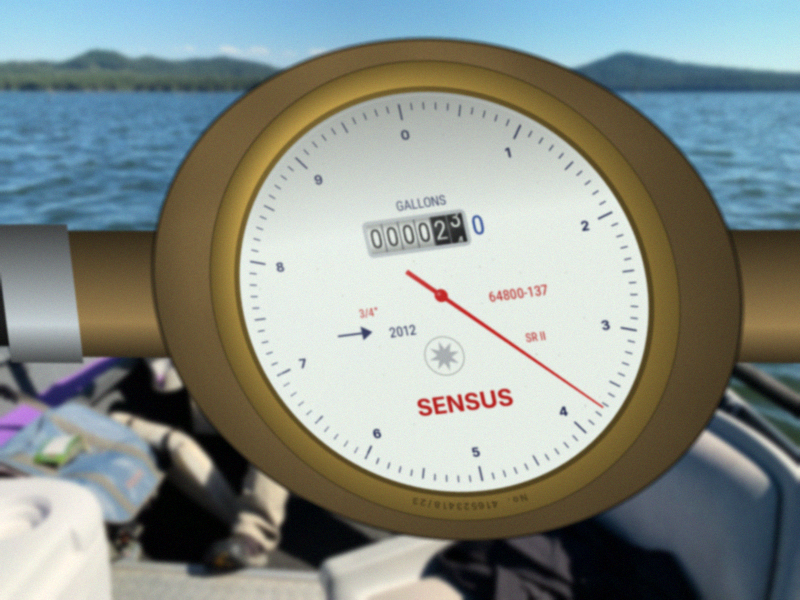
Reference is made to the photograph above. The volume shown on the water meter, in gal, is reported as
233.7 gal
